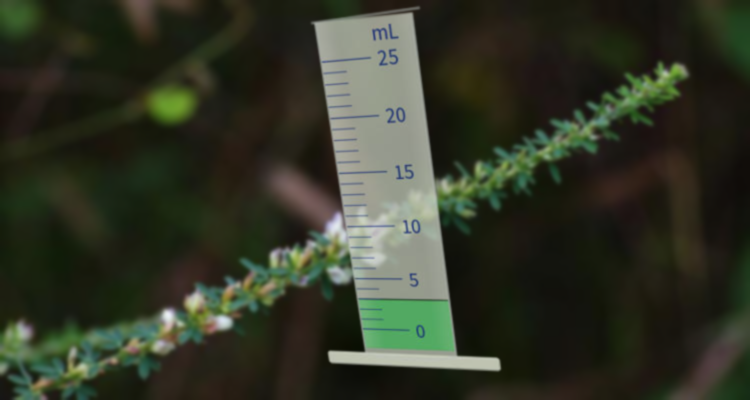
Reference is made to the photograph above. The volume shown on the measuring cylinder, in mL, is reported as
3 mL
